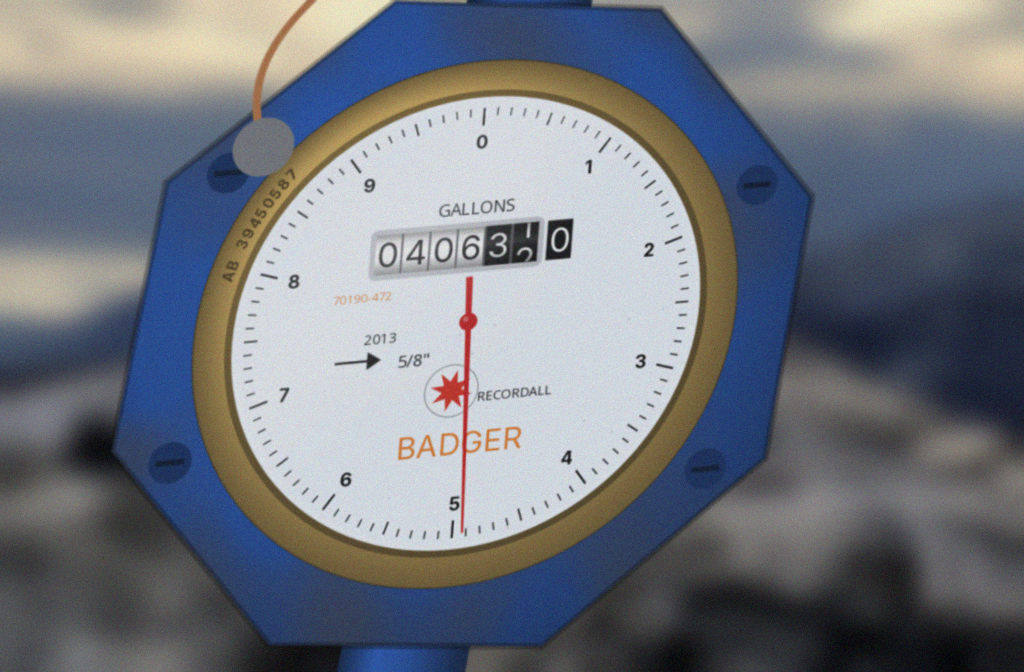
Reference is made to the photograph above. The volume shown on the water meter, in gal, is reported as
406314.9 gal
